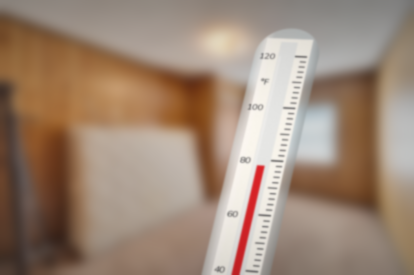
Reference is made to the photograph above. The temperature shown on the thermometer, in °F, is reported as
78 °F
